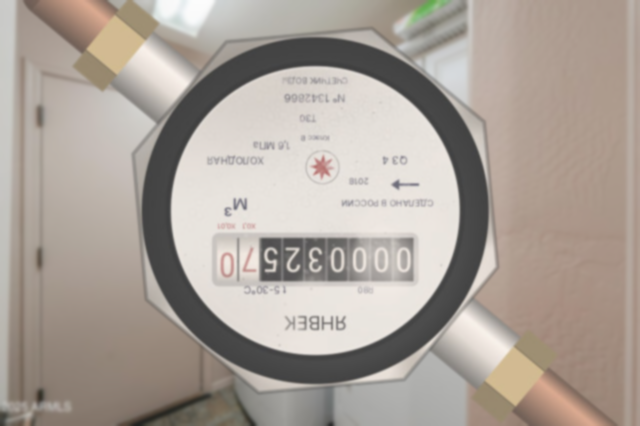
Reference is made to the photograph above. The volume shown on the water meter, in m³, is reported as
325.70 m³
